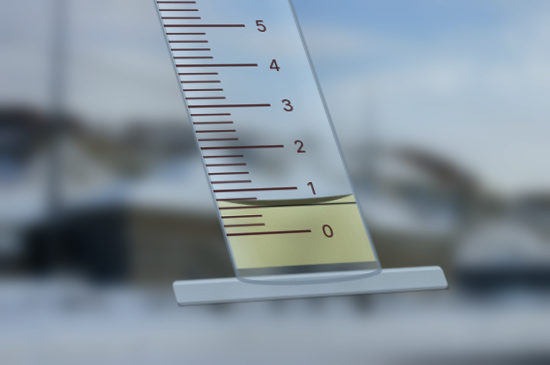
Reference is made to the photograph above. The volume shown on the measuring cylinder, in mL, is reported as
0.6 mL
